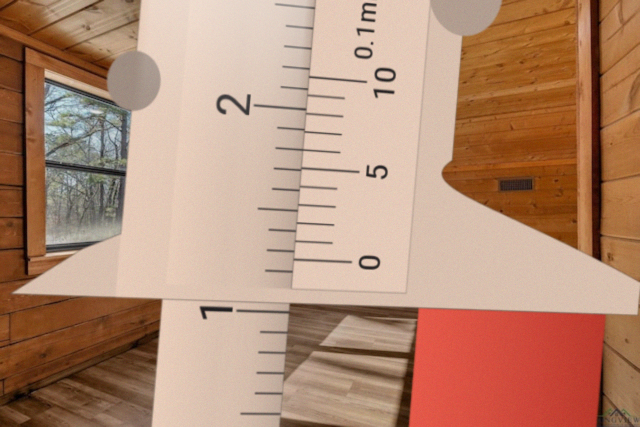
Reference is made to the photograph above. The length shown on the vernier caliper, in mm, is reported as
12.6 mm
